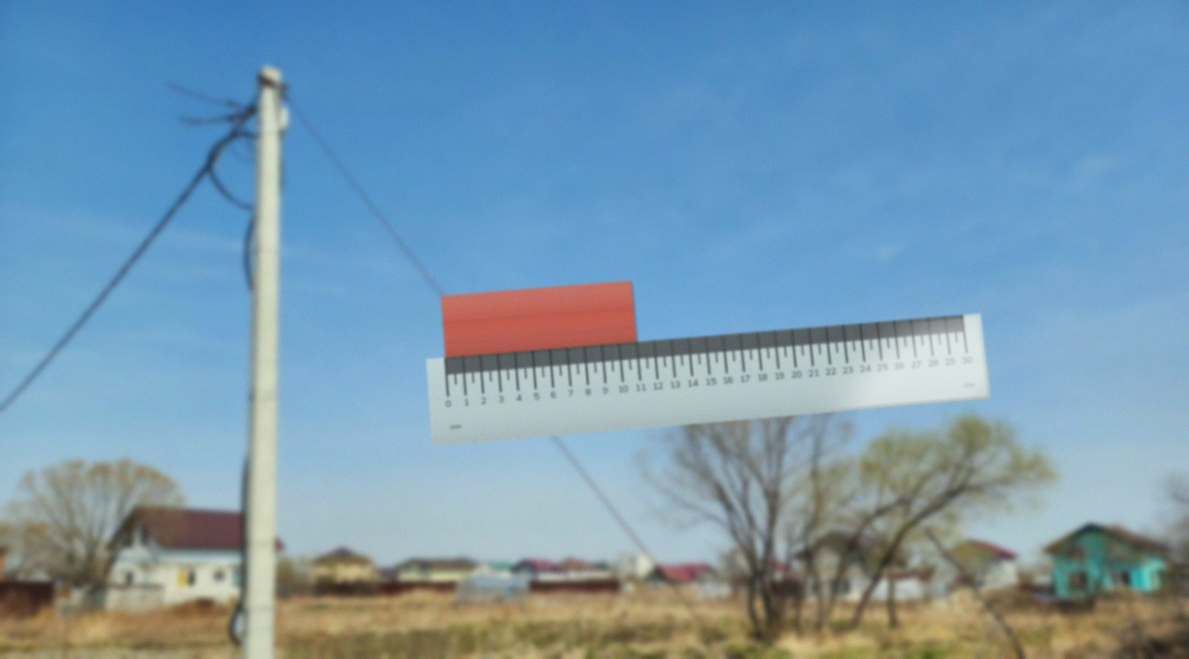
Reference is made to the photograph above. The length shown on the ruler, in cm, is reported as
11 cm
